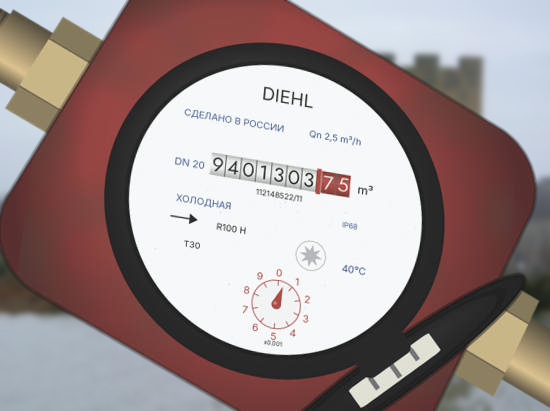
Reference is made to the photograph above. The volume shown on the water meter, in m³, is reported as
9401303.750 m³
